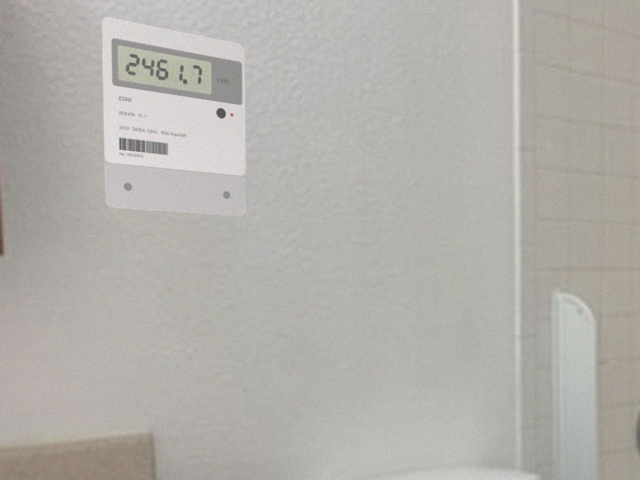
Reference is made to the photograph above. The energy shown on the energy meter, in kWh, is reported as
2461.7 kWh
